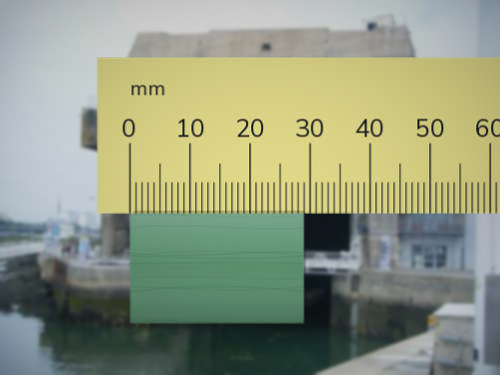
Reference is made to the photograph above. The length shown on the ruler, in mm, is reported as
29 mm
